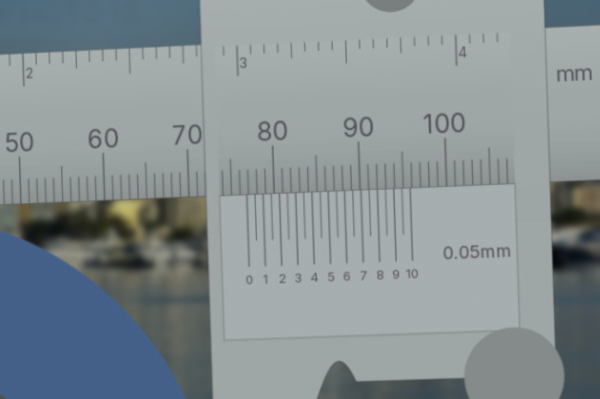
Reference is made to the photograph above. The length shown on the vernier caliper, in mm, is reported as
76.8 mm
